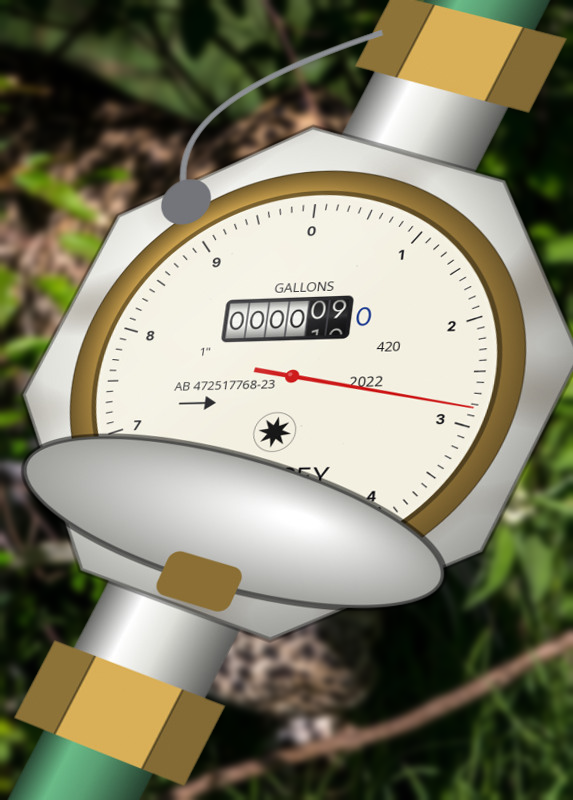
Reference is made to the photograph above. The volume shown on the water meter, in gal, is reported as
92.8 gal
